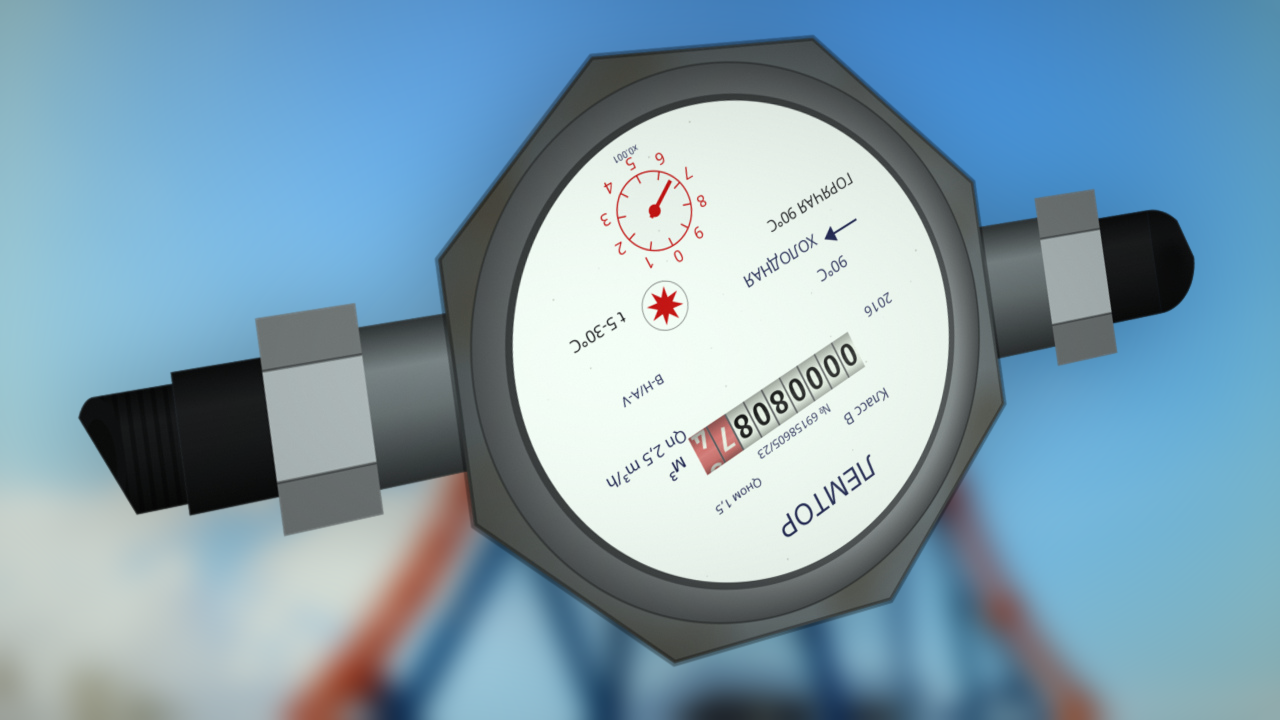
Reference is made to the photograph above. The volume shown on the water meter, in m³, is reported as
808.736 m³
